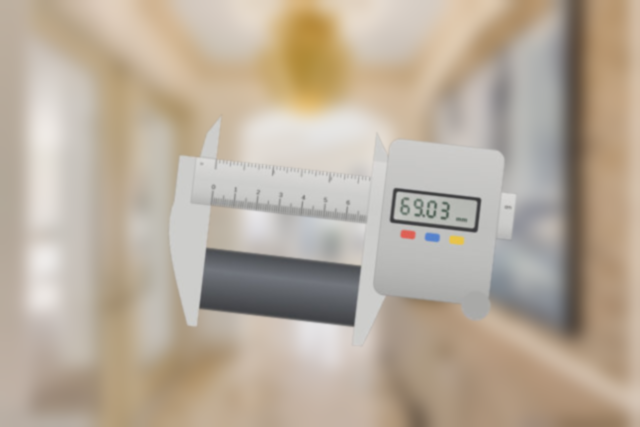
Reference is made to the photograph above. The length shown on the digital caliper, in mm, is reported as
69.03 mm
